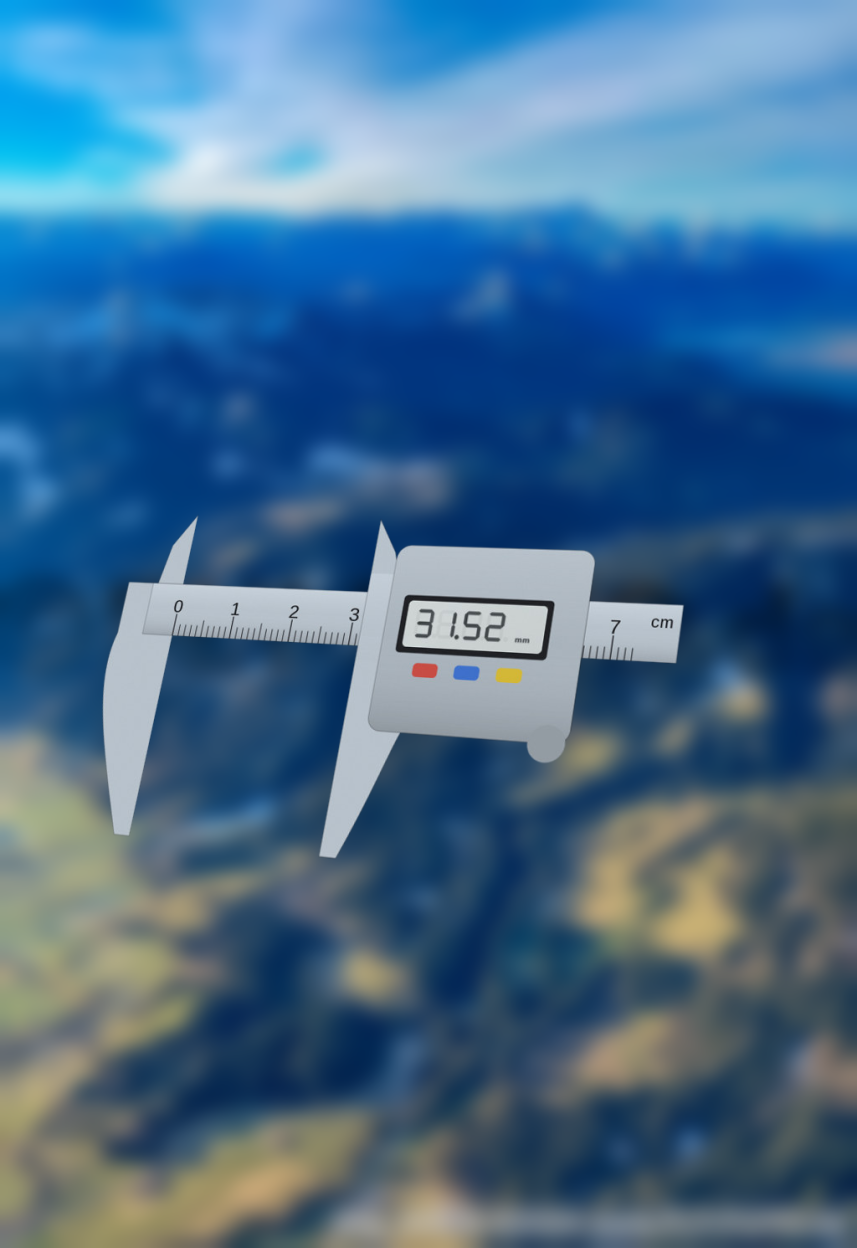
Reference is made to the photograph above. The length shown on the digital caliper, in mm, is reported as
31.52 mm
